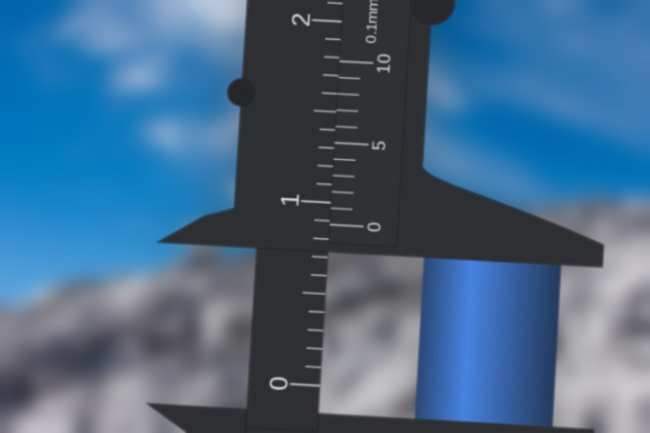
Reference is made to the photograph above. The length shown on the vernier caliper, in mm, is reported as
8.8 mm
